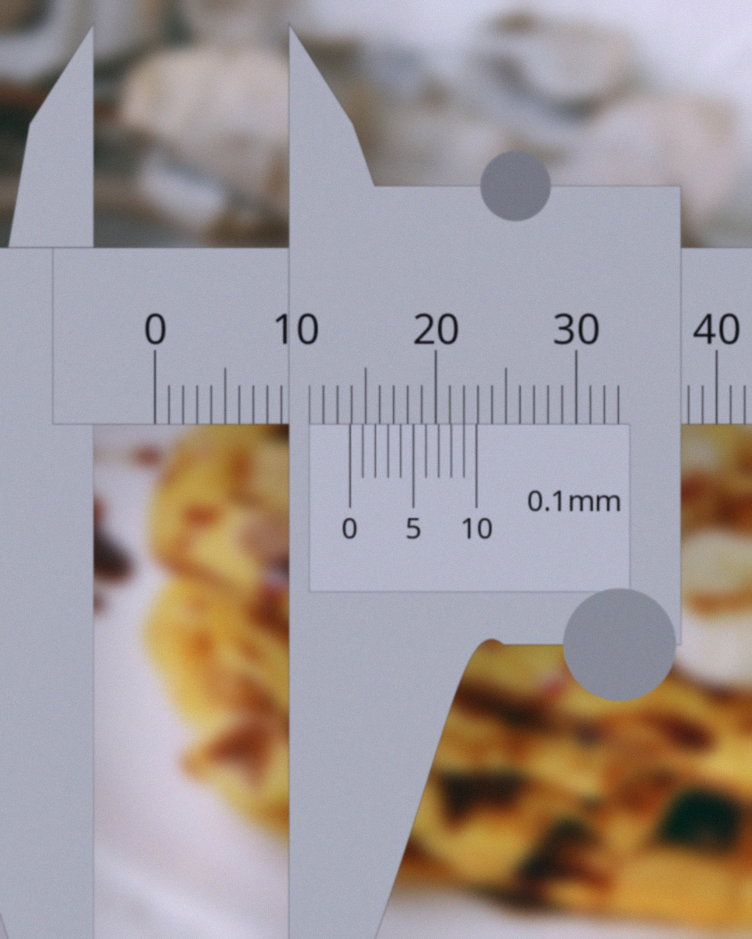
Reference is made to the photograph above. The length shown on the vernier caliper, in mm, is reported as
13.9 mm
